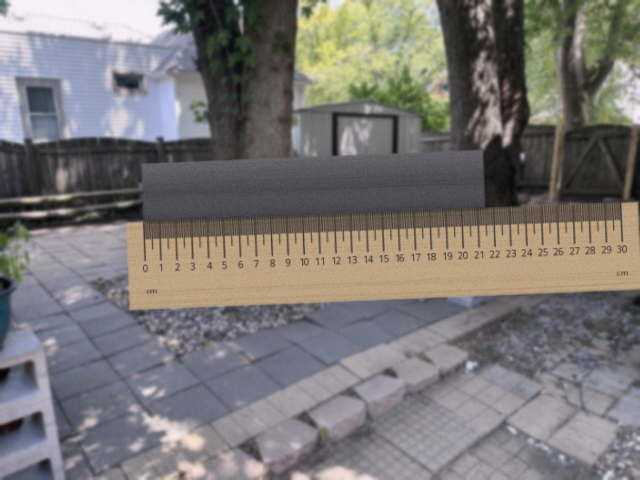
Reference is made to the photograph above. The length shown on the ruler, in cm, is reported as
21.5 cm
